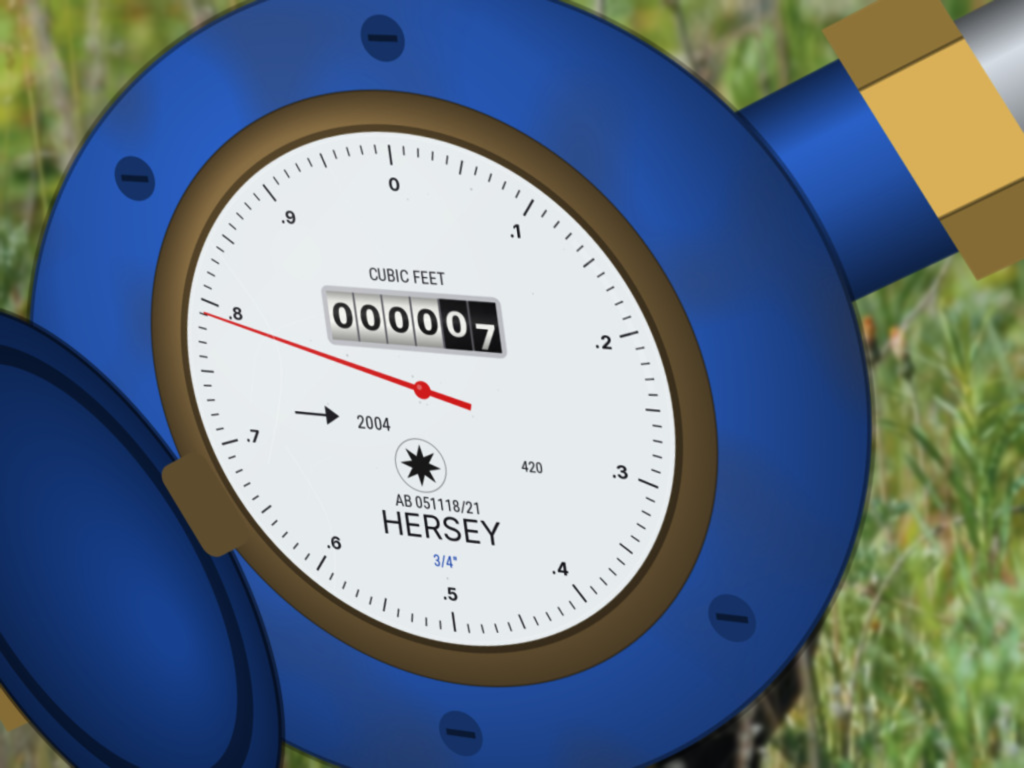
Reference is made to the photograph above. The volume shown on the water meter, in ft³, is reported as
6.79 ft³
